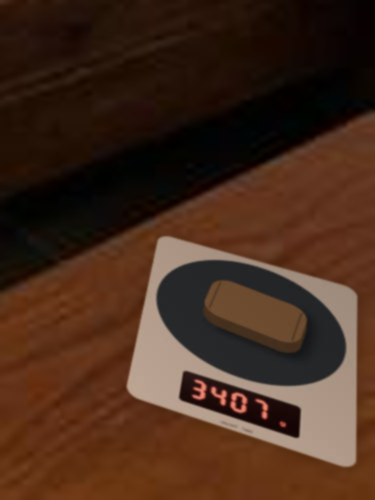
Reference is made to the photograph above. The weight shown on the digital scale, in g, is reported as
3407 g
